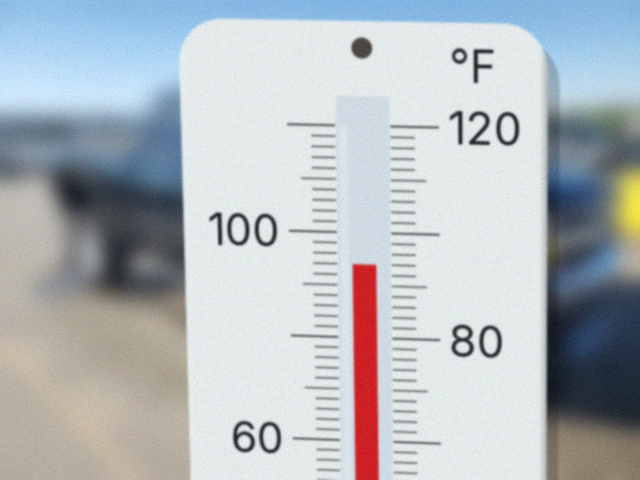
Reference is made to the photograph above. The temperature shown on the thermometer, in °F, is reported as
94 °F
